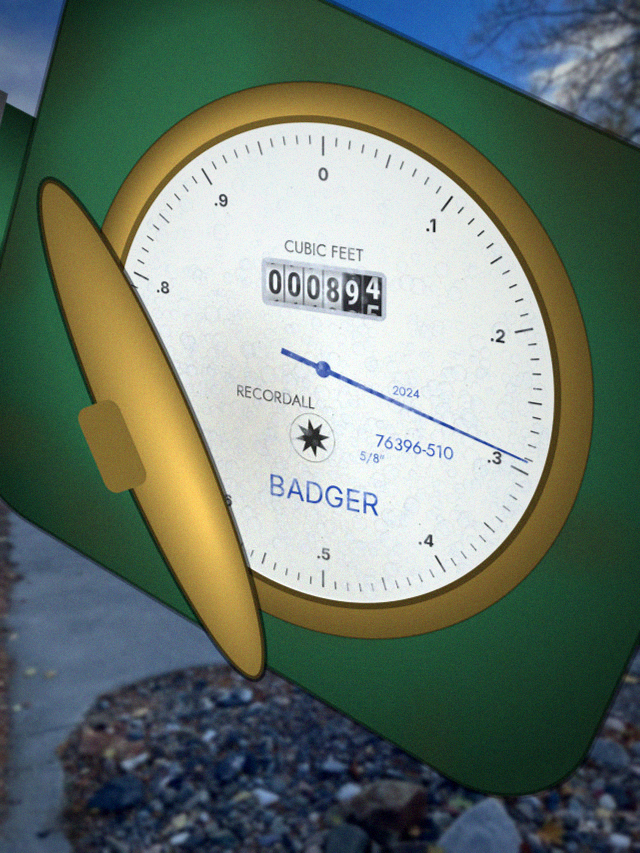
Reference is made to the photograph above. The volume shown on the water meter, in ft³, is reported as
894.29 ft³
